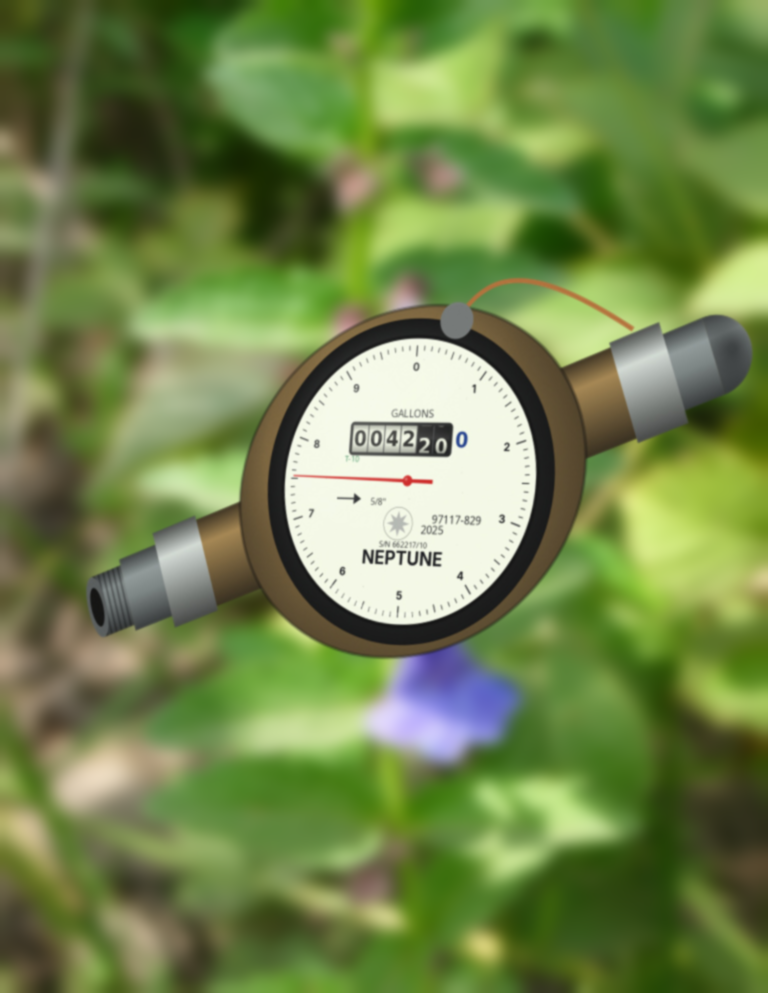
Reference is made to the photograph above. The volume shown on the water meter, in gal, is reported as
42197.5 gal
